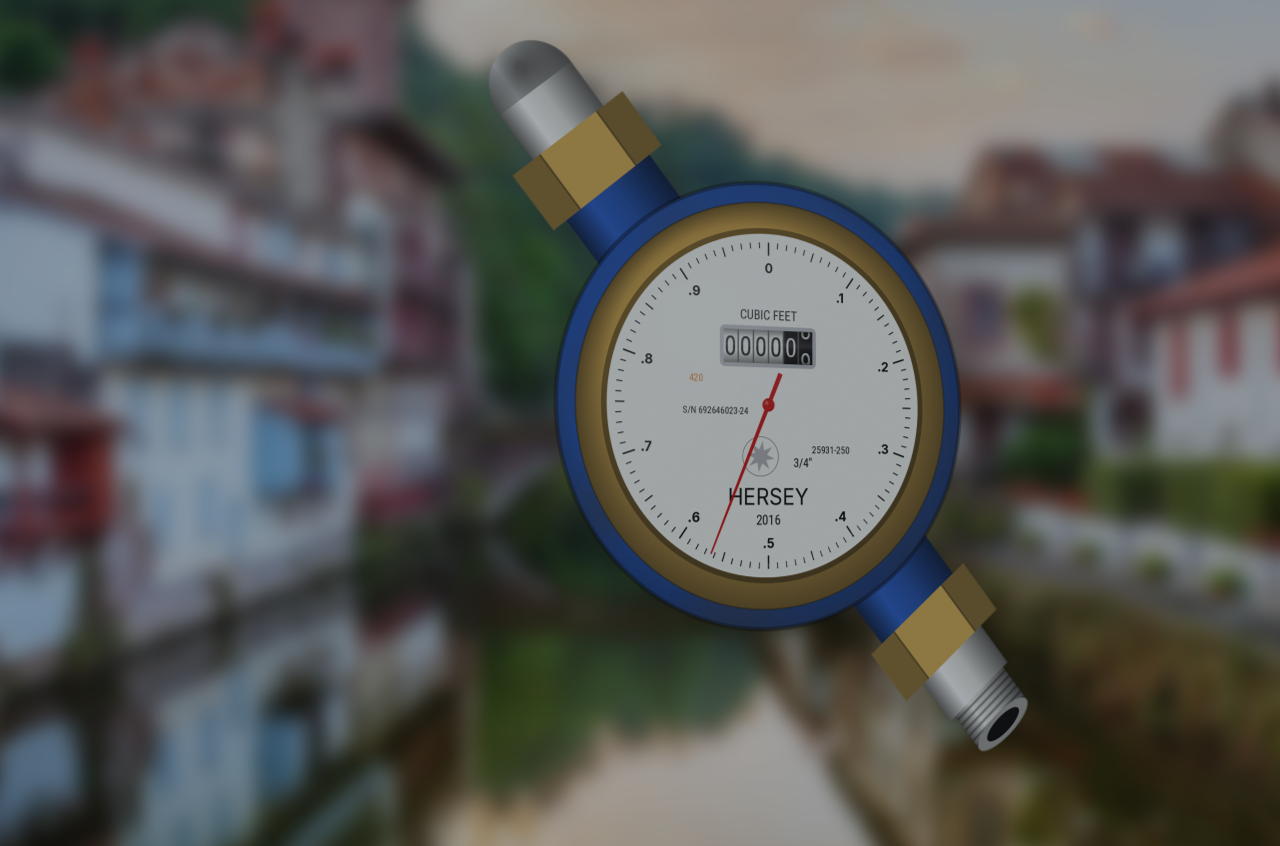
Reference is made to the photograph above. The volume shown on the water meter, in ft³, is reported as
8.56 ft³
